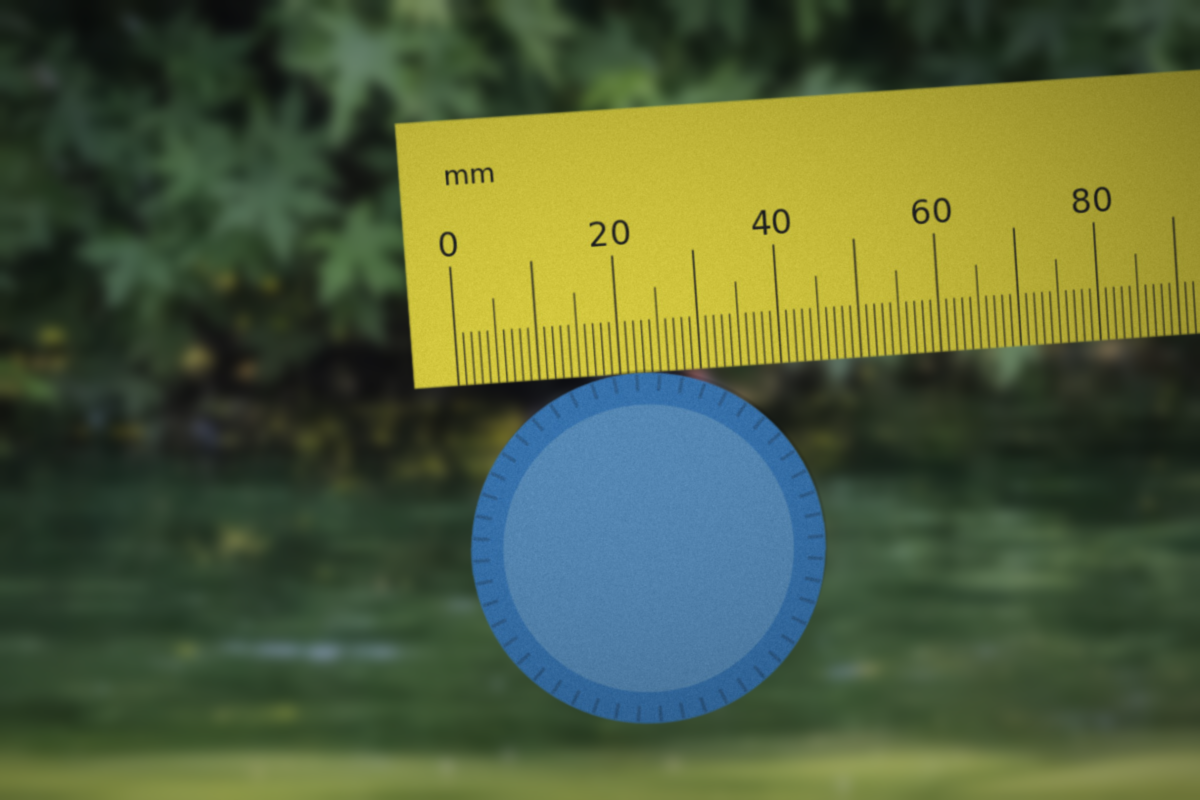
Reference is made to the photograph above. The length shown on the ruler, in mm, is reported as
44 mm
